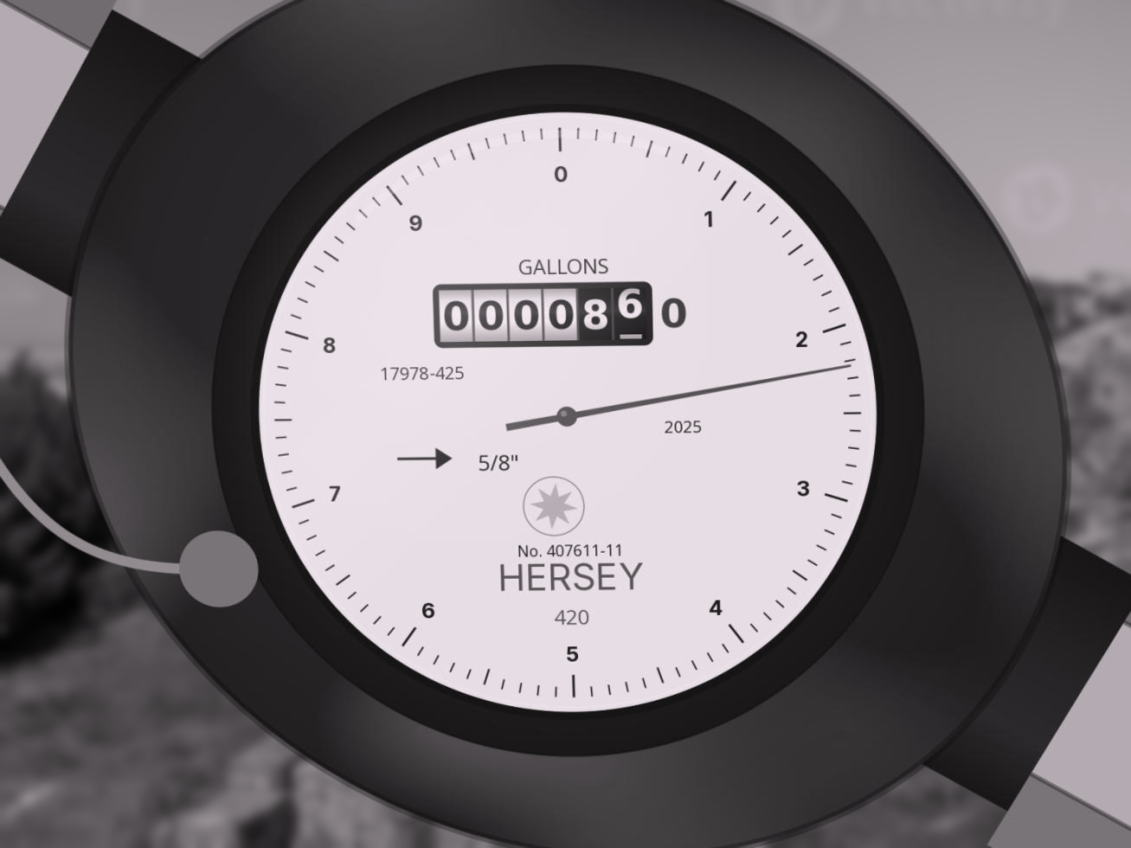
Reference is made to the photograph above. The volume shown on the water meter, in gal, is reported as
862.2 gal
